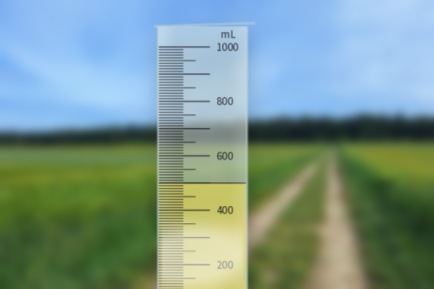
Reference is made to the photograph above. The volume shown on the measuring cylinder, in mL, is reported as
500 mL
